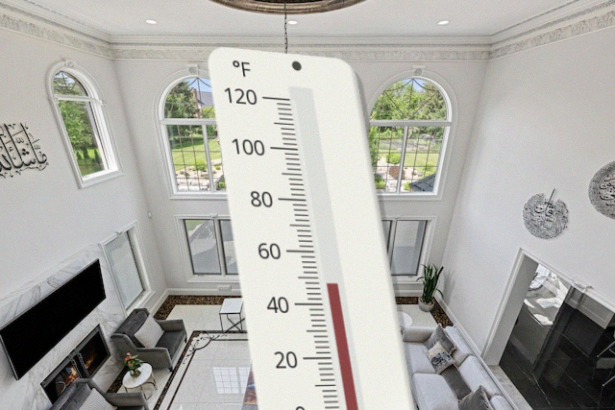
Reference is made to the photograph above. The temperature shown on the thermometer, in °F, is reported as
48 °F
